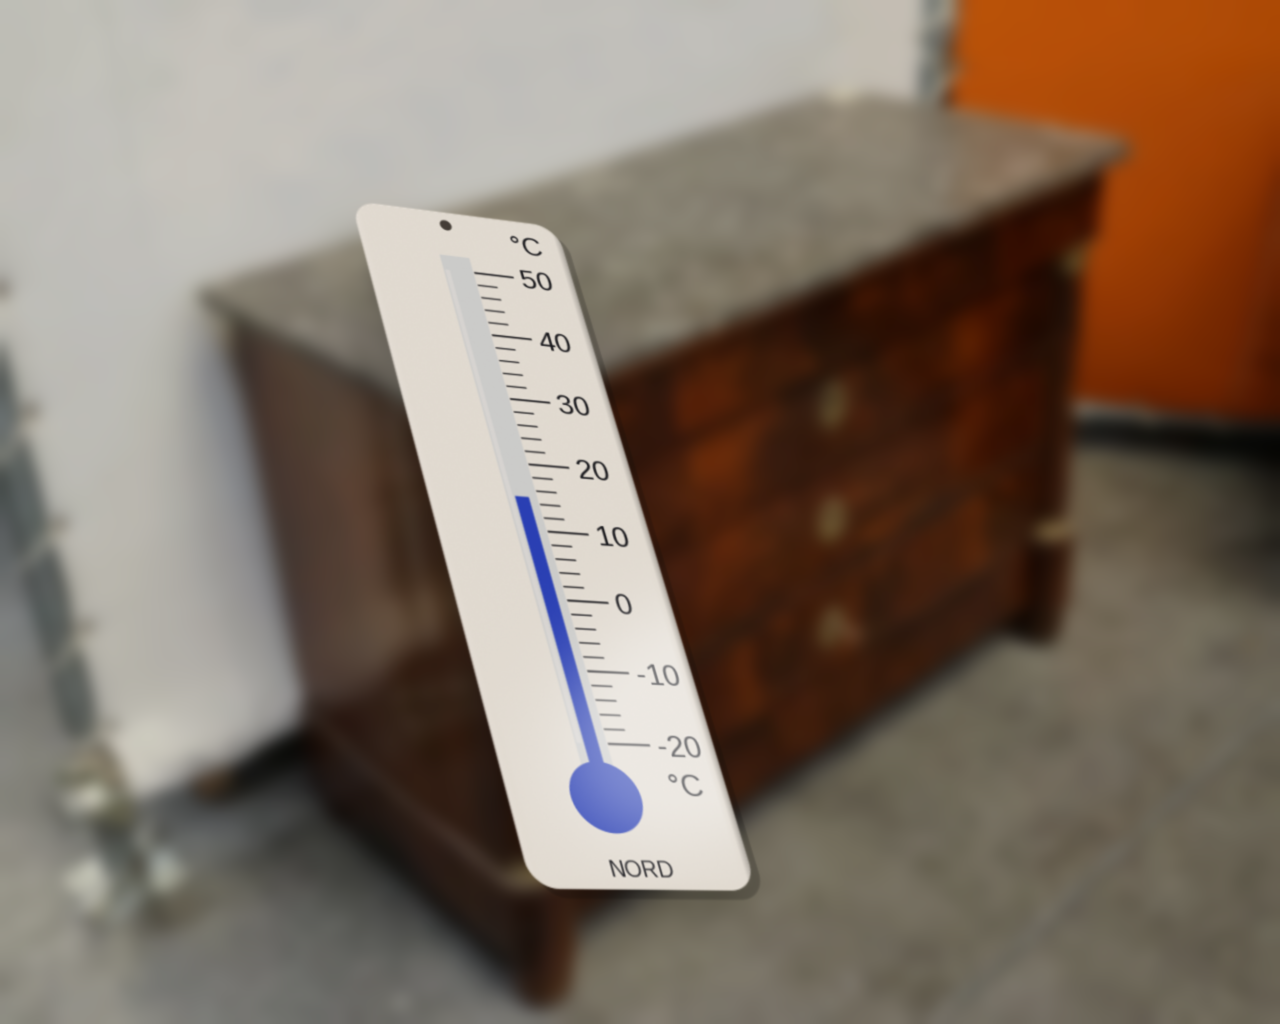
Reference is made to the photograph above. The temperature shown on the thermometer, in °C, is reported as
15 °C
